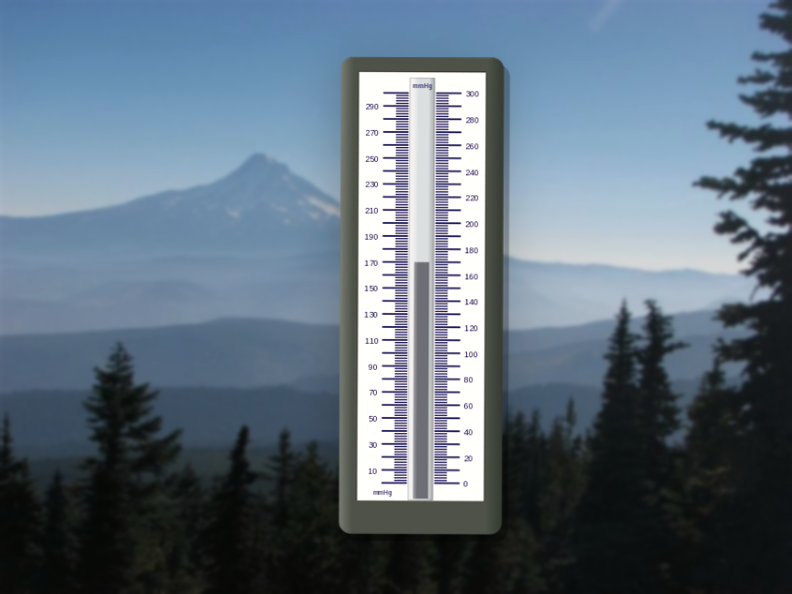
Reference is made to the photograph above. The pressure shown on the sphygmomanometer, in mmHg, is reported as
170 mmHg
